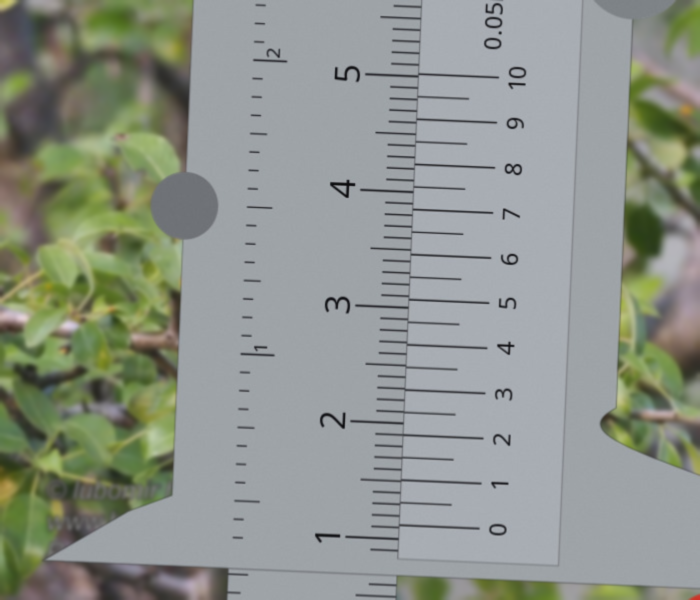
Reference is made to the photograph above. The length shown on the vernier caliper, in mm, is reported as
11.2 mm
